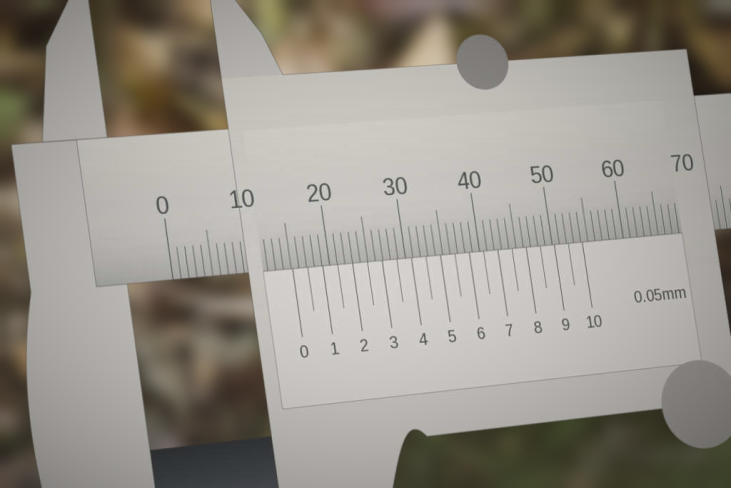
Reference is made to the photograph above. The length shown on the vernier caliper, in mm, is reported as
15.2 mm
